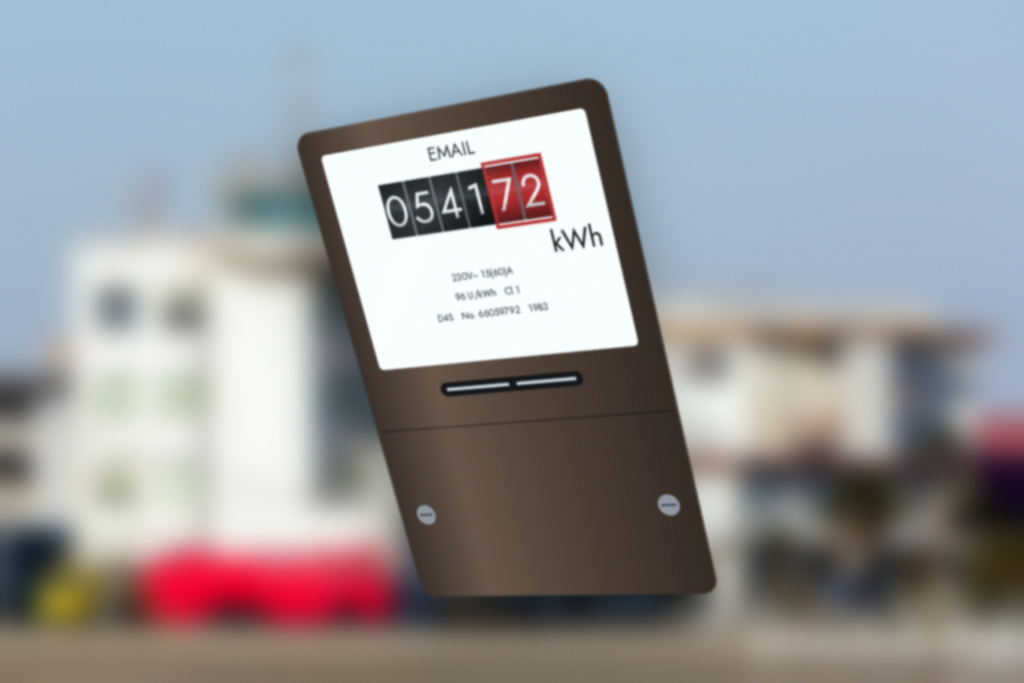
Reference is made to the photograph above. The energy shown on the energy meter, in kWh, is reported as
541.72 kWh
